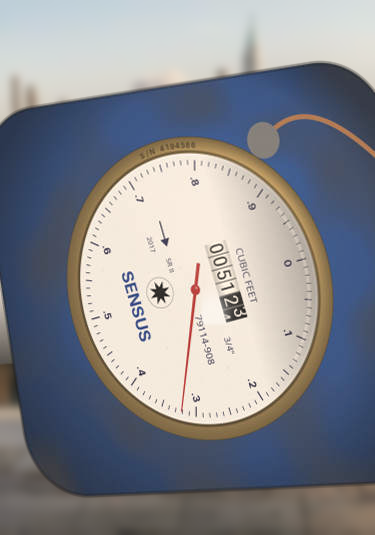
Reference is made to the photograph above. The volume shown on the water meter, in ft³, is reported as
5123.32 ft³
